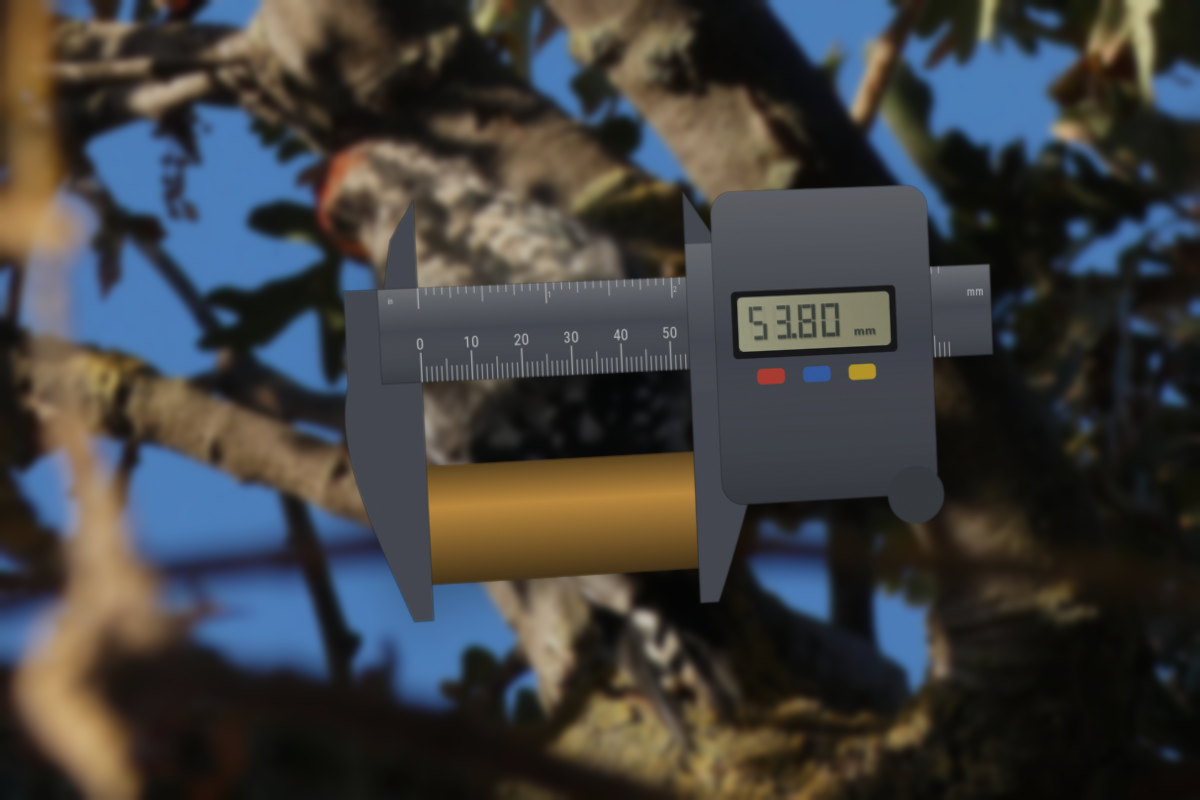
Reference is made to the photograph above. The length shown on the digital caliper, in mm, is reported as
53.80 mm
